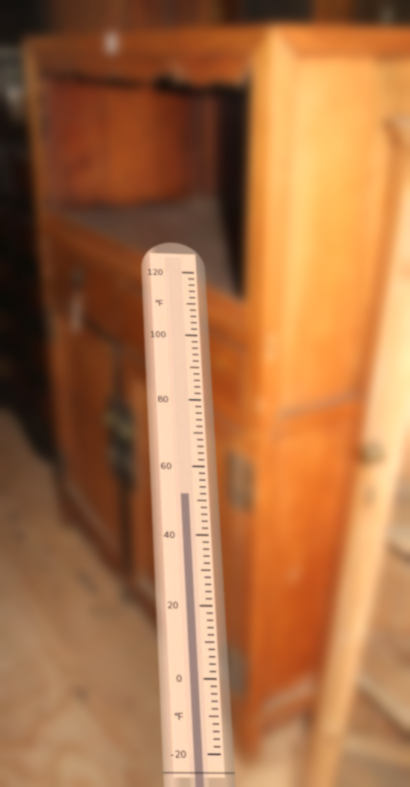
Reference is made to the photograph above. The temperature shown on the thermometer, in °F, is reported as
52 °F
